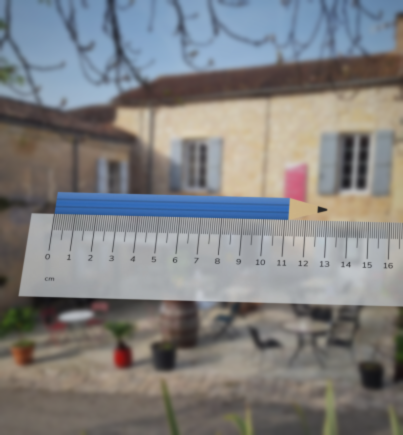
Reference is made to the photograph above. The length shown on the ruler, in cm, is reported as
13 cm
